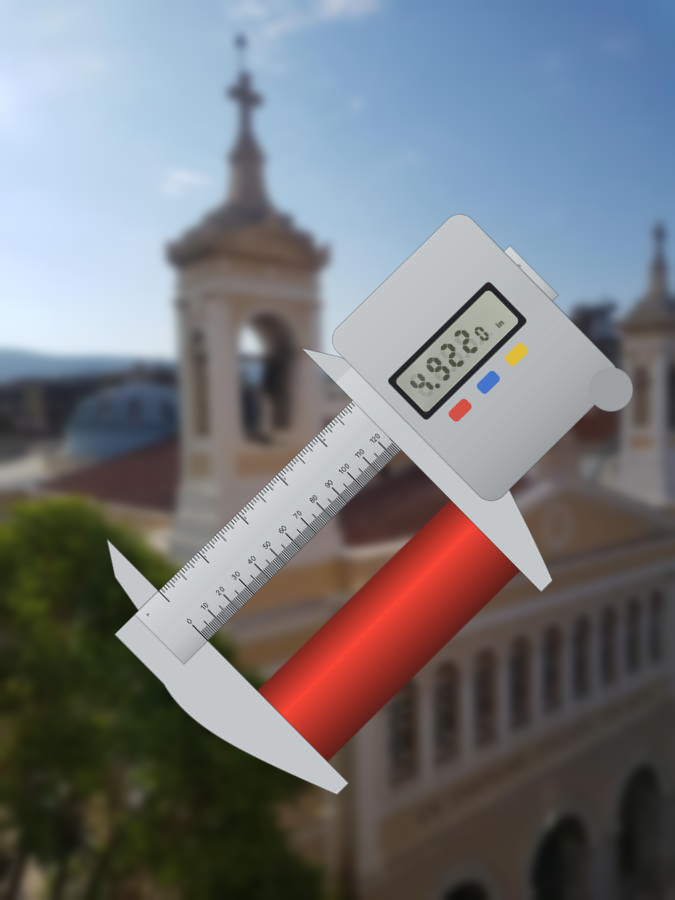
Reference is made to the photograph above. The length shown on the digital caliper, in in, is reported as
4.9220 in
